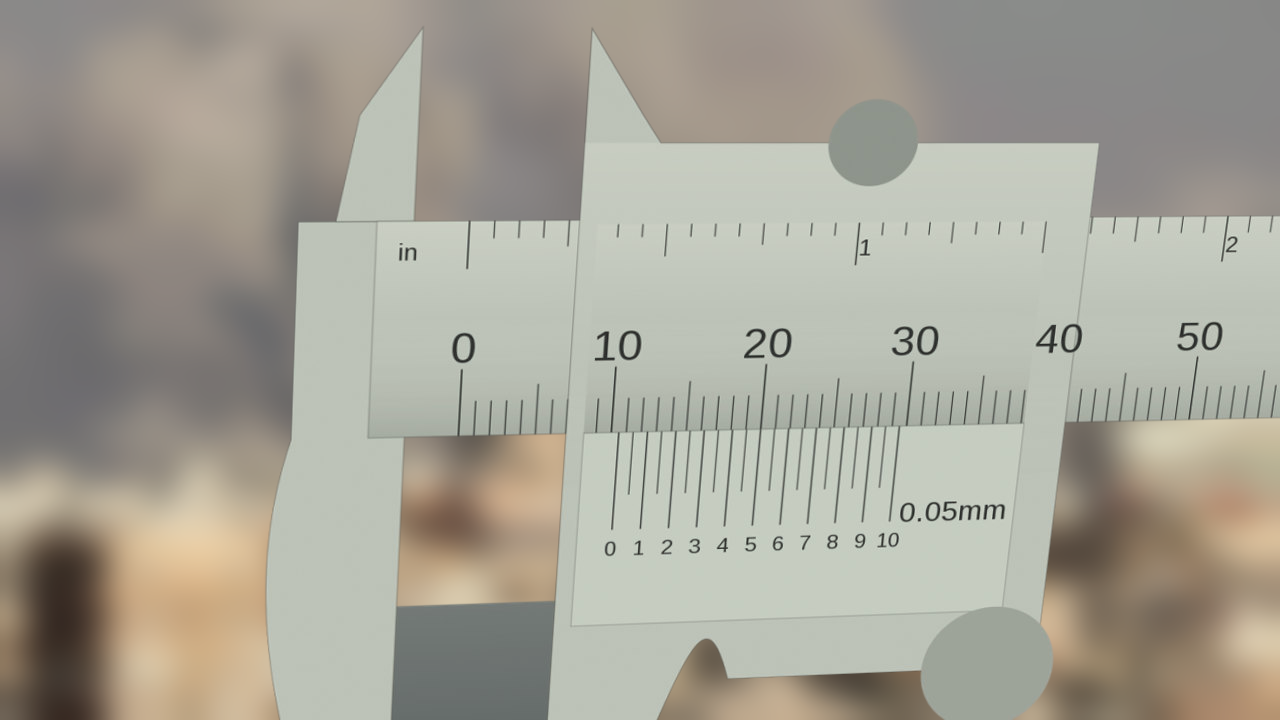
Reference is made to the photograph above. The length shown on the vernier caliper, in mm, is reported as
10.5 mm
